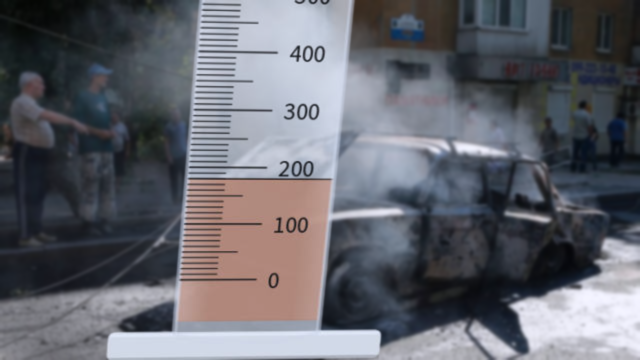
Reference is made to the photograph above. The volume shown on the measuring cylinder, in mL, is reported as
180 mL
